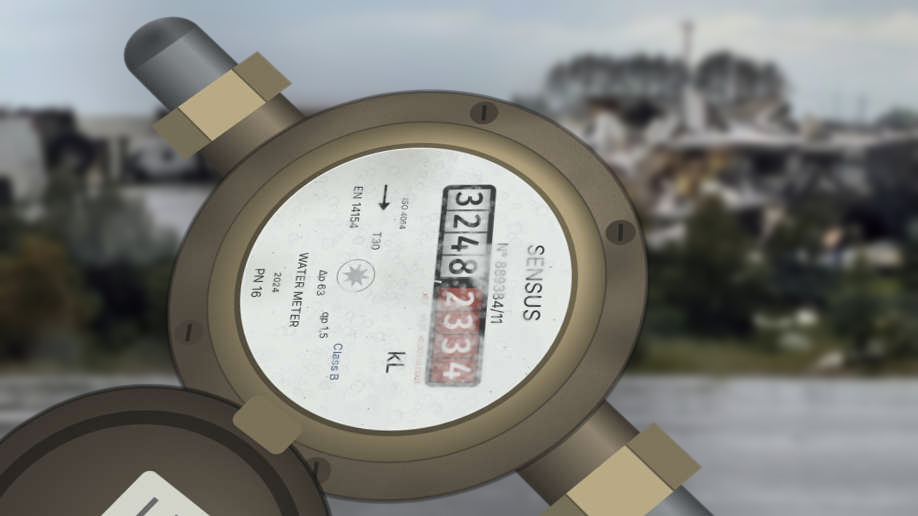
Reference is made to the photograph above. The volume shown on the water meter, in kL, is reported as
3248.2334 kL
